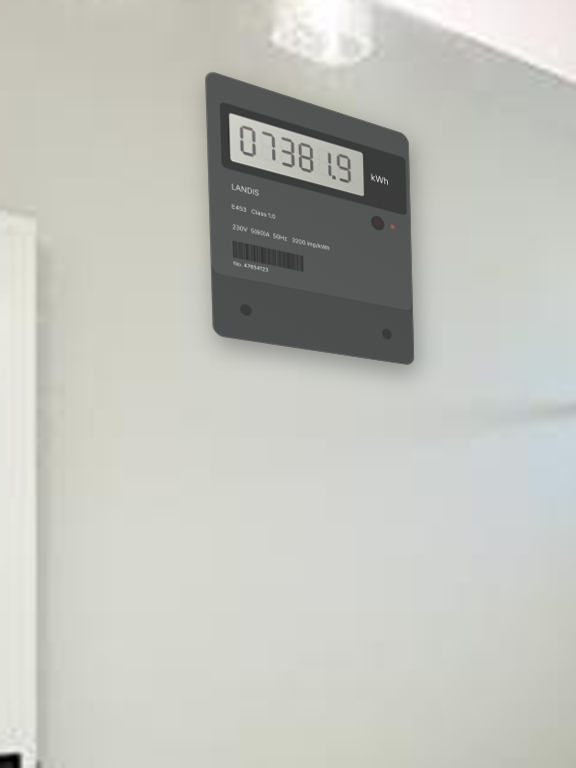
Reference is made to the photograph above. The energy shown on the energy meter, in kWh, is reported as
7381.9 kWh
